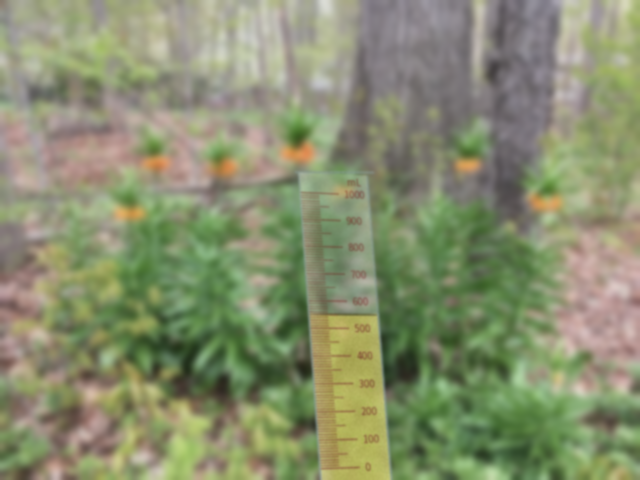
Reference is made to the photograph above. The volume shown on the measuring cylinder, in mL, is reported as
550 mL
